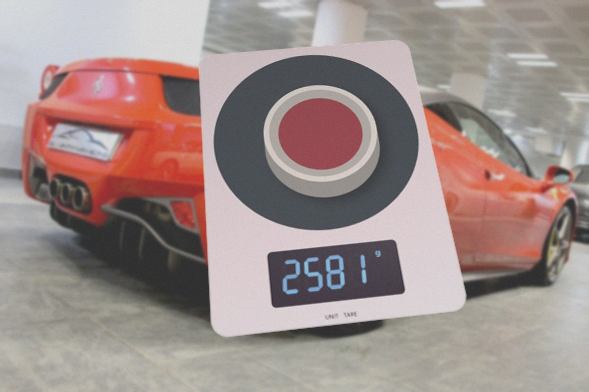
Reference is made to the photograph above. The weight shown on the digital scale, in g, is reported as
2581 g
